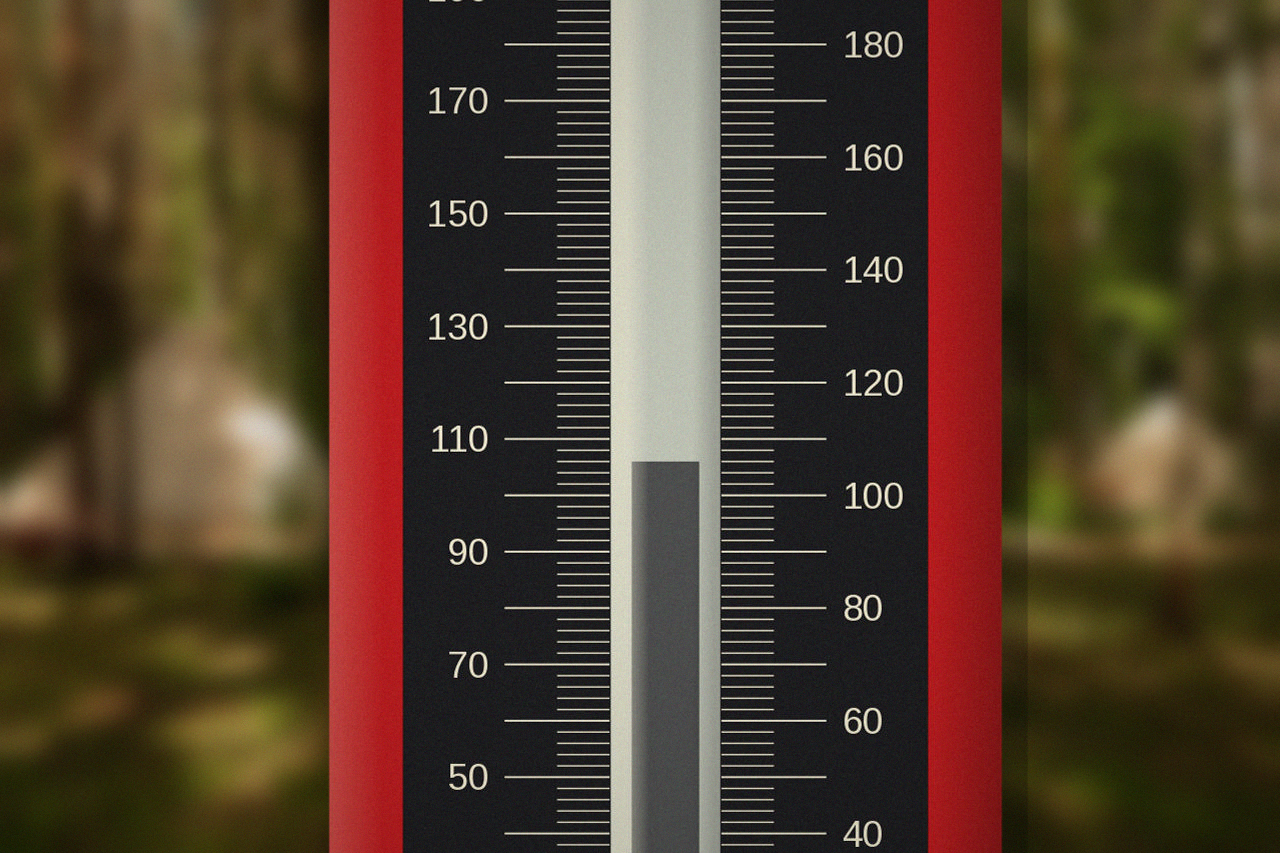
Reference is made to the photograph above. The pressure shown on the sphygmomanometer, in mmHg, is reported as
106 mmHg
